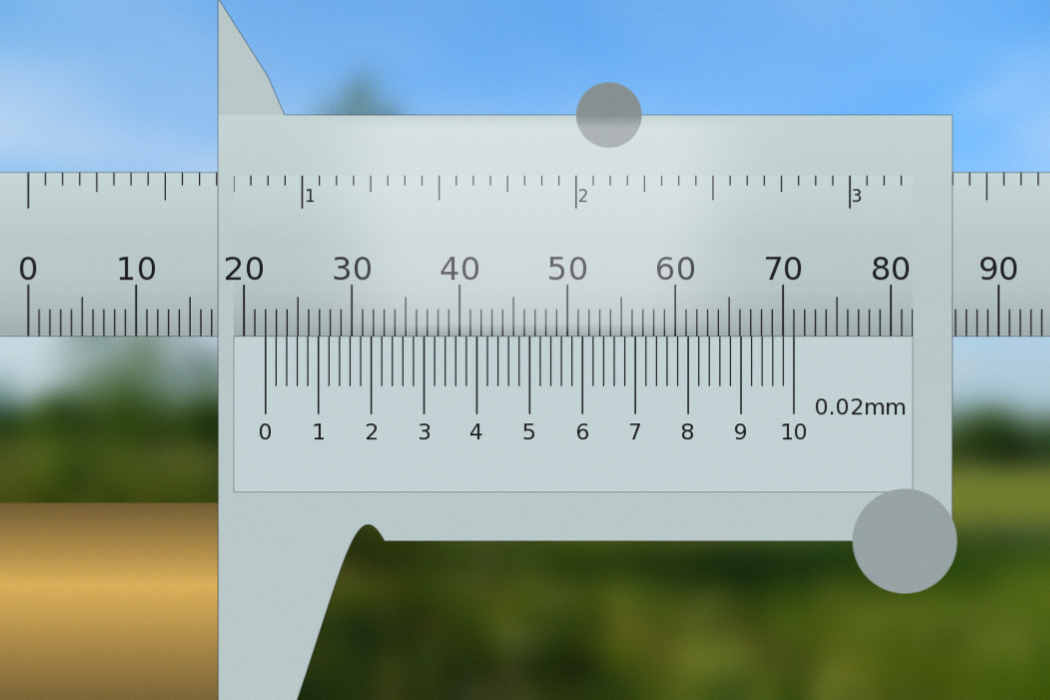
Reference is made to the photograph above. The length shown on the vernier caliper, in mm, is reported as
22.0 mm
